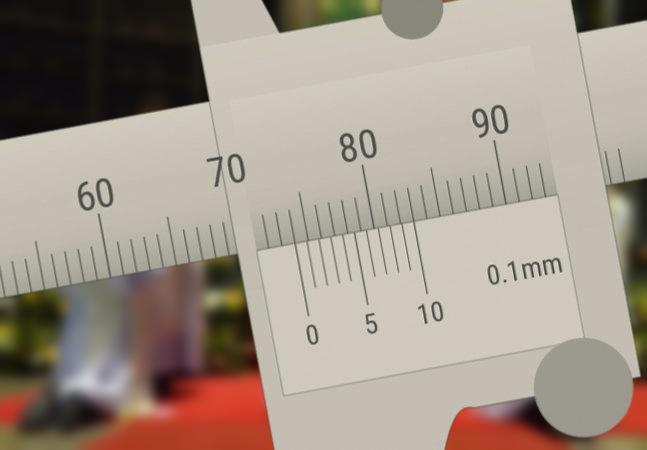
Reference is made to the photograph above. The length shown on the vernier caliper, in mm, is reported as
74.0 mm
